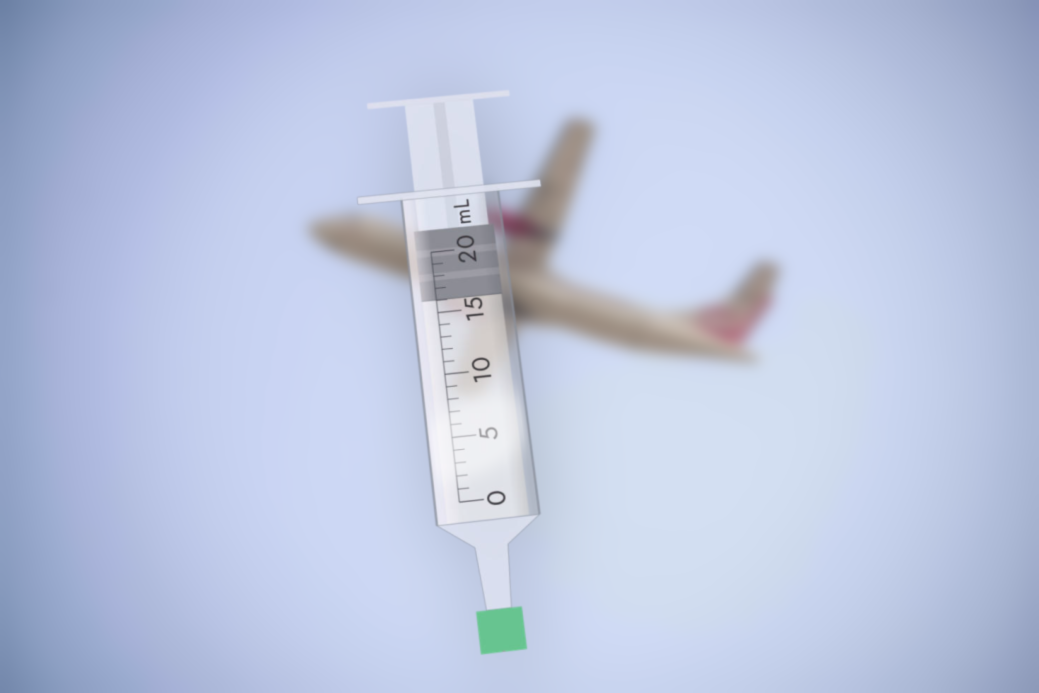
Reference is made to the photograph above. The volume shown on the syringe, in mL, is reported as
16 mL
